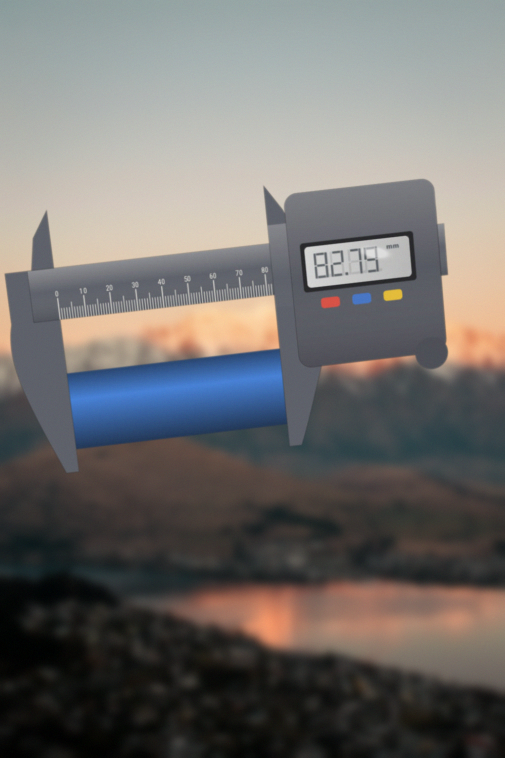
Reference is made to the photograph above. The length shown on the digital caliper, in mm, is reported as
82.79 mm
